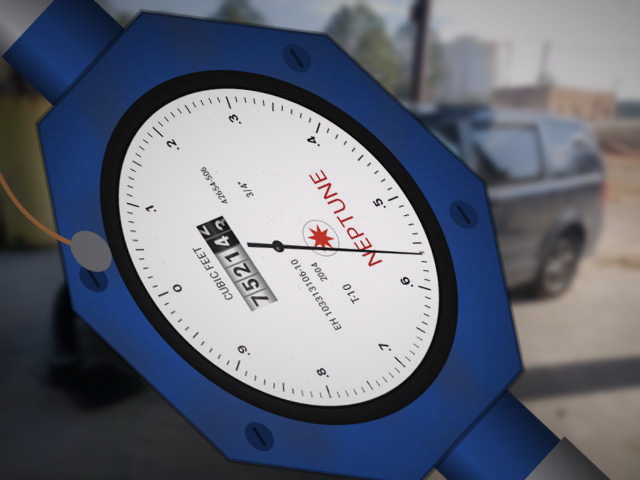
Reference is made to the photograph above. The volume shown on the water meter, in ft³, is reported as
752142.56 ft³
